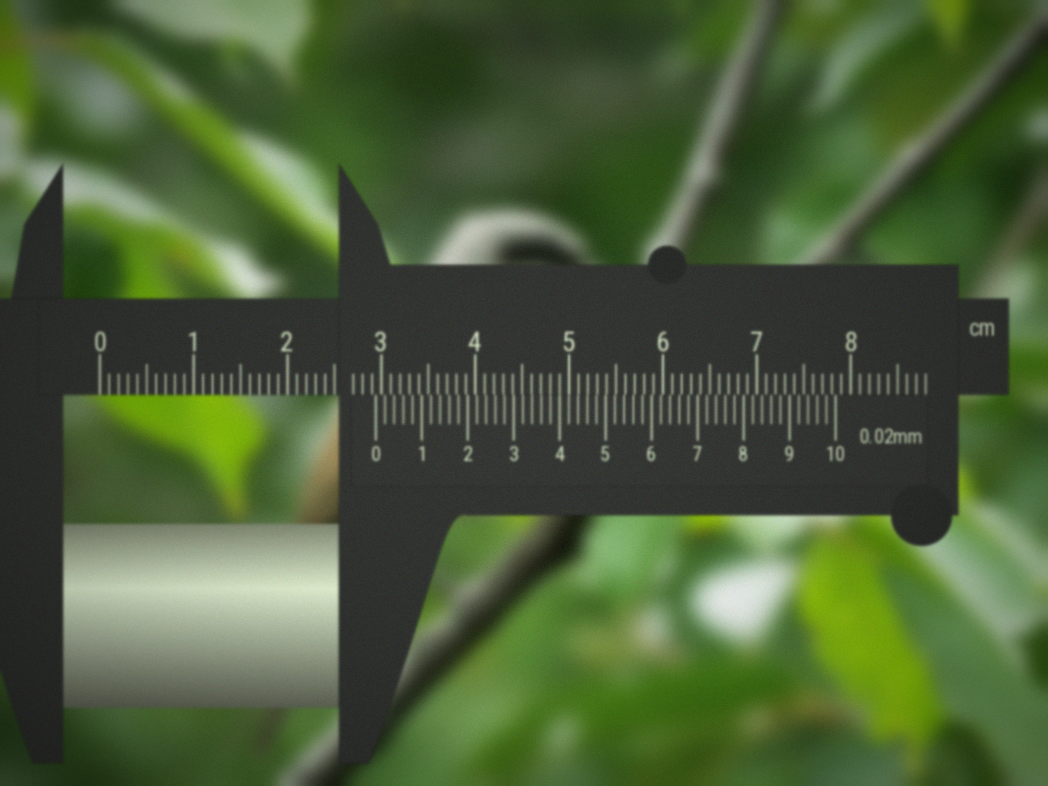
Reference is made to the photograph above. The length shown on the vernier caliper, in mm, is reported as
29.4 mm
